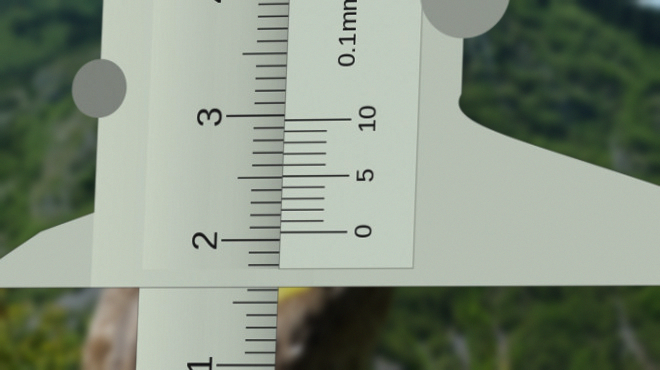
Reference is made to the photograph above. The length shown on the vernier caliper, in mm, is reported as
20.6 mm
